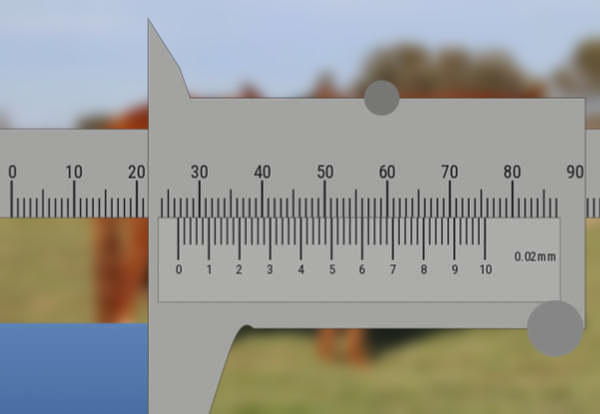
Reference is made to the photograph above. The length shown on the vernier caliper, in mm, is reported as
26.6 mm
